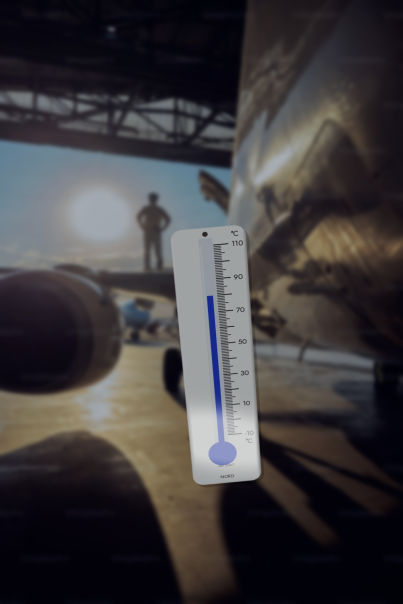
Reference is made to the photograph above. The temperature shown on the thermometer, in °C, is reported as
80 °C
